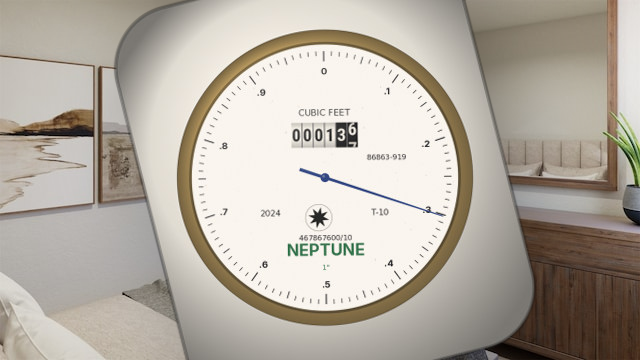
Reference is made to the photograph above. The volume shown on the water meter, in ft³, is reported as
136.30 ft³
